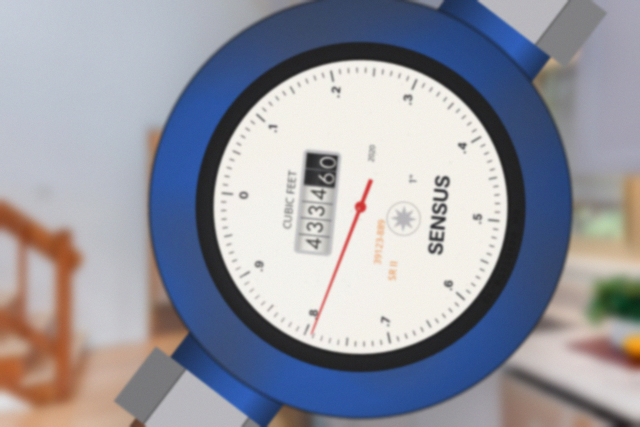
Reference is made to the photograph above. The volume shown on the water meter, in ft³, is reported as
433459.79 ft³
